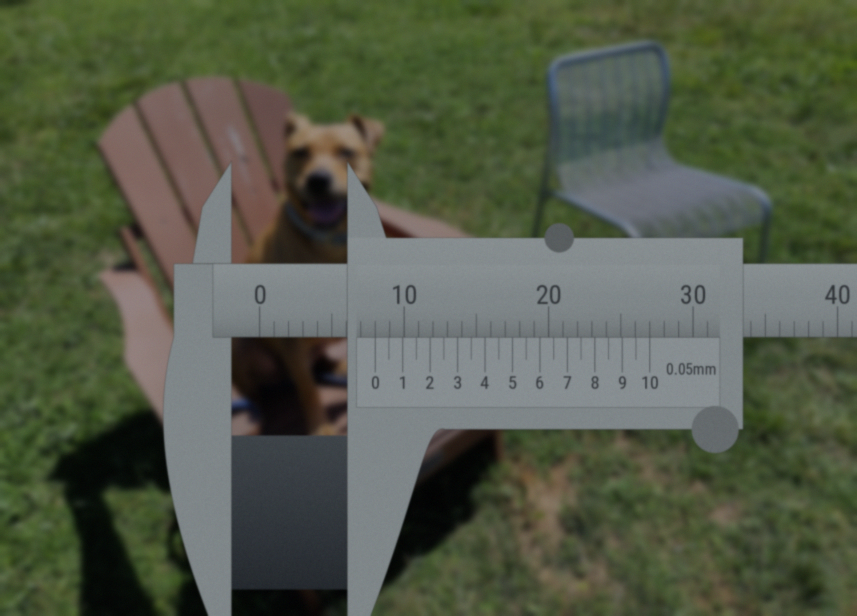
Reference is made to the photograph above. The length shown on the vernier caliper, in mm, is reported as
8.0 mm
